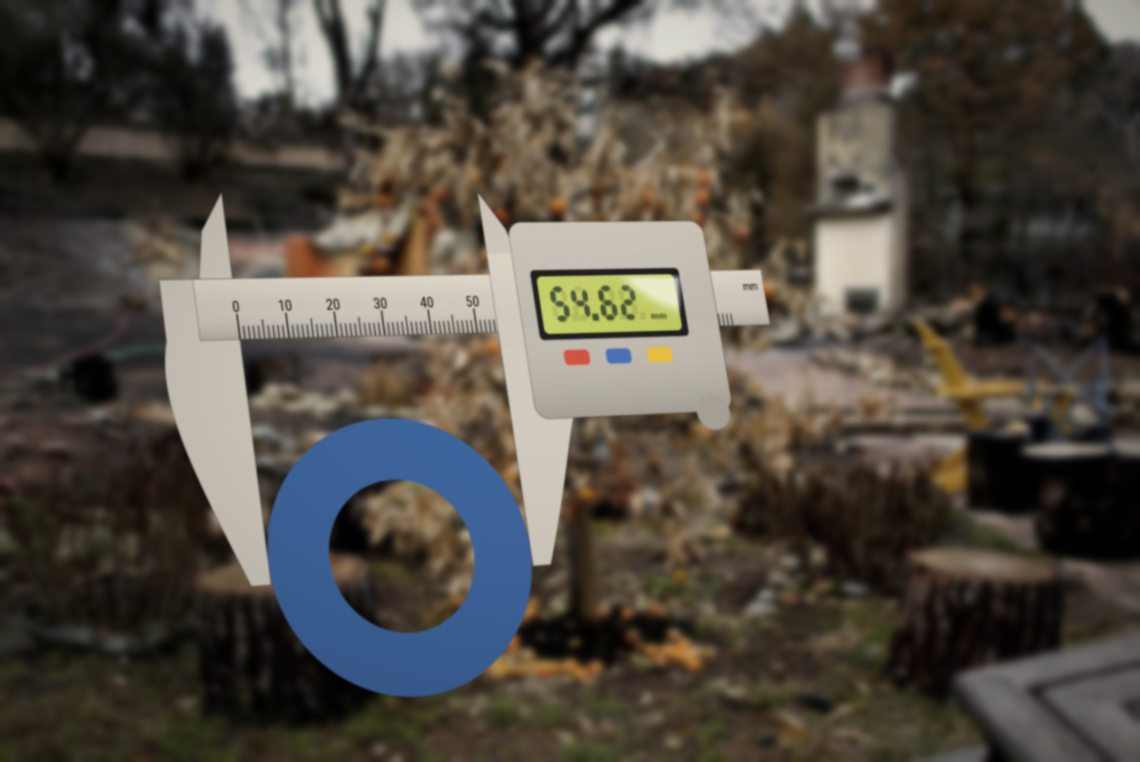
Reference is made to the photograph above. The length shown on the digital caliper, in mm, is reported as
54.62 mm
